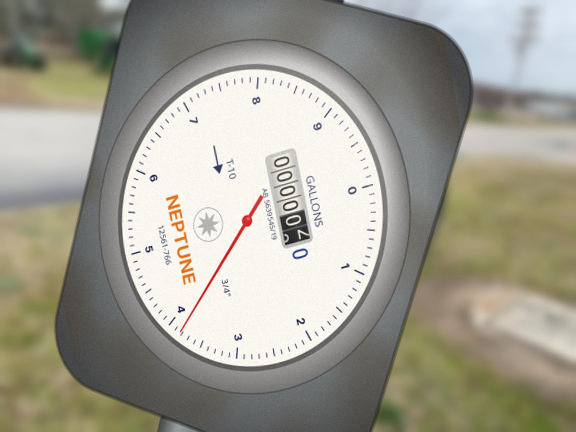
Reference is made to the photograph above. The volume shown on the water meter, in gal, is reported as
23.8 gal
